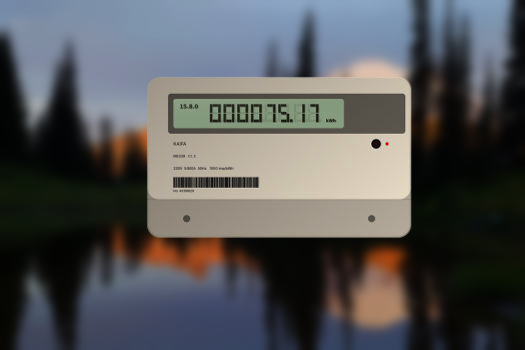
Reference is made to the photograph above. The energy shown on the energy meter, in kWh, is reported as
75.17 kWh
